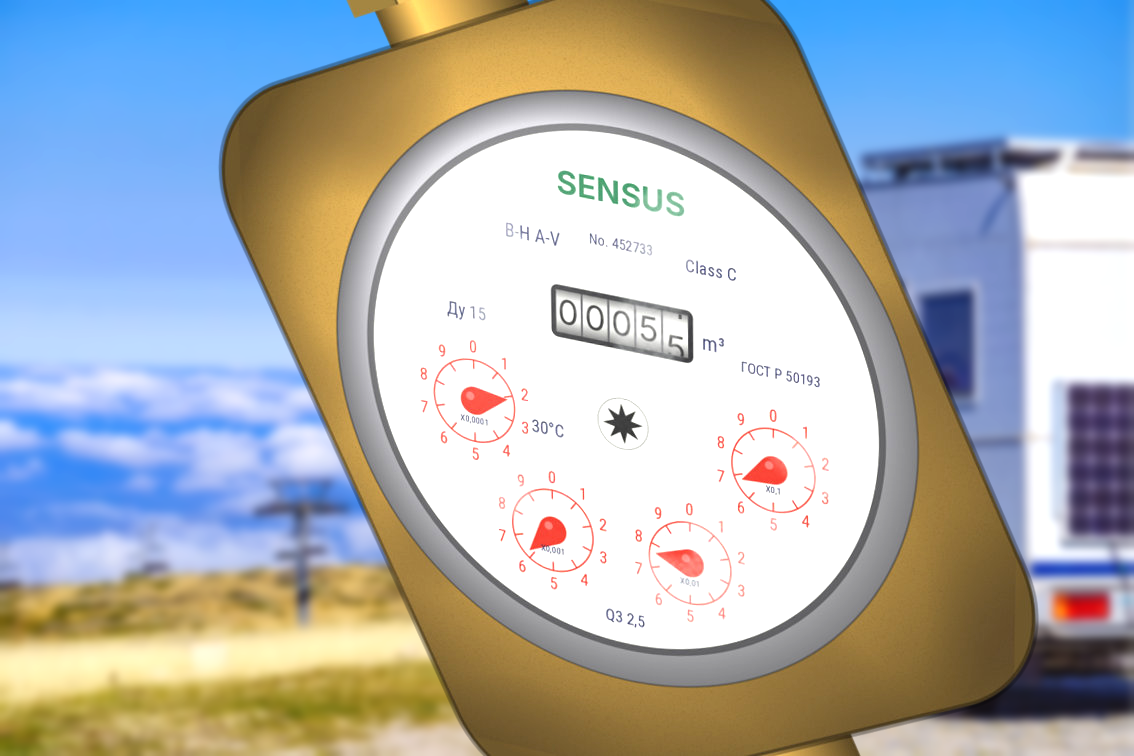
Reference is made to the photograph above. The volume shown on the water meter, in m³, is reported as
54.6762 m³
